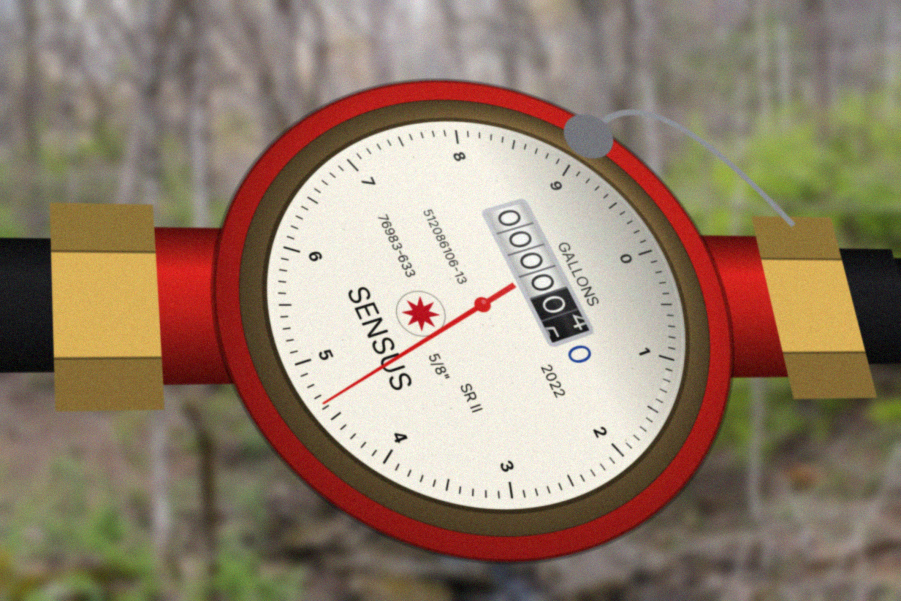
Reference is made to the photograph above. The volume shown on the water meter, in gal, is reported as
44.6 gal
